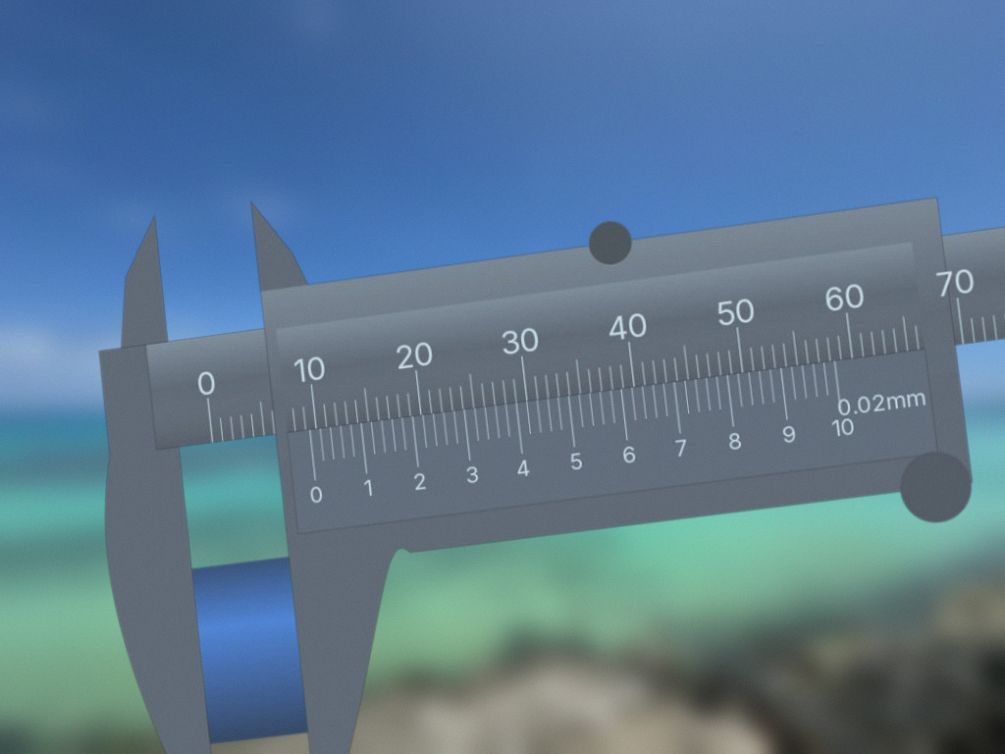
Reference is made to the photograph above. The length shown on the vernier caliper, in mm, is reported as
9.4 mm
